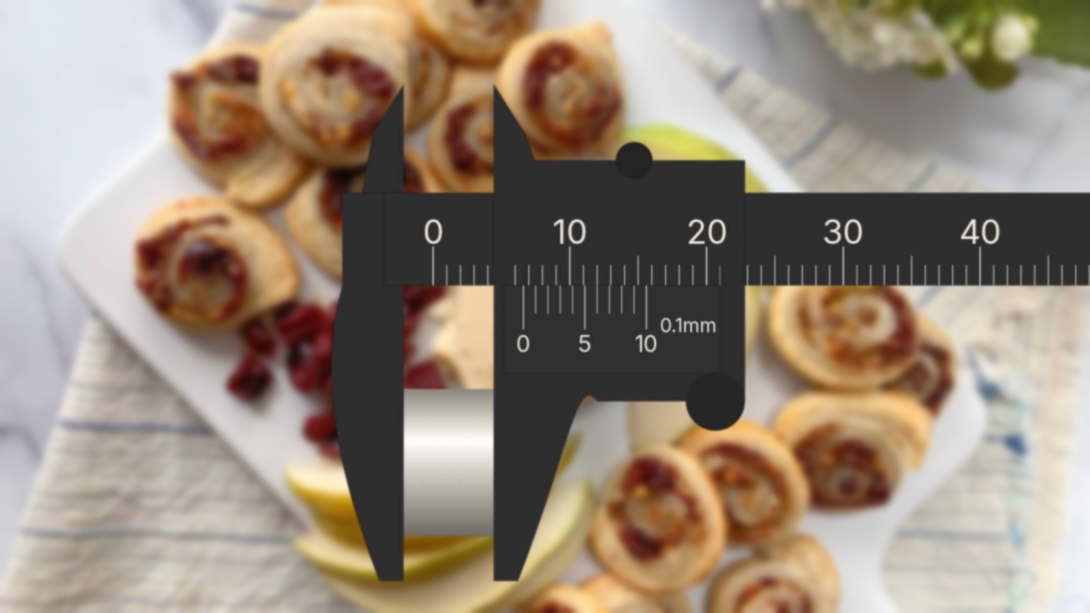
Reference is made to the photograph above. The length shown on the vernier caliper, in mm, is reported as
6.6 mm
